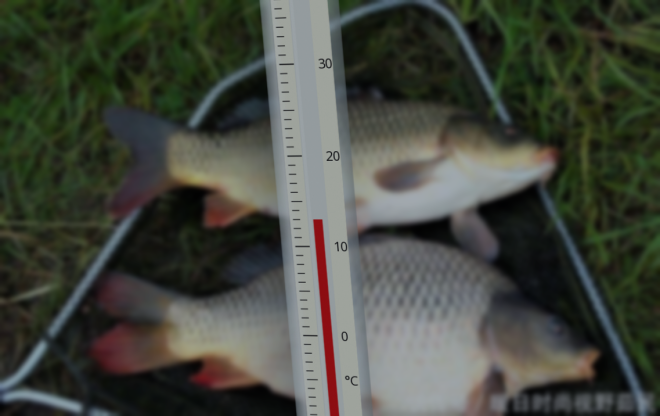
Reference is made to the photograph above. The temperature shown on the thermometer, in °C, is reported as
13 °C
